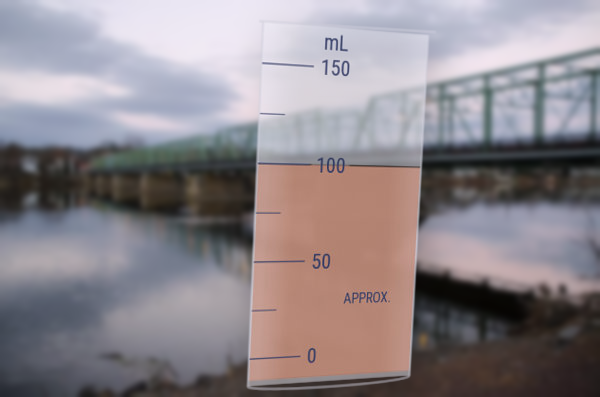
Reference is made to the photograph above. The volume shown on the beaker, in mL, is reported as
100 mL
